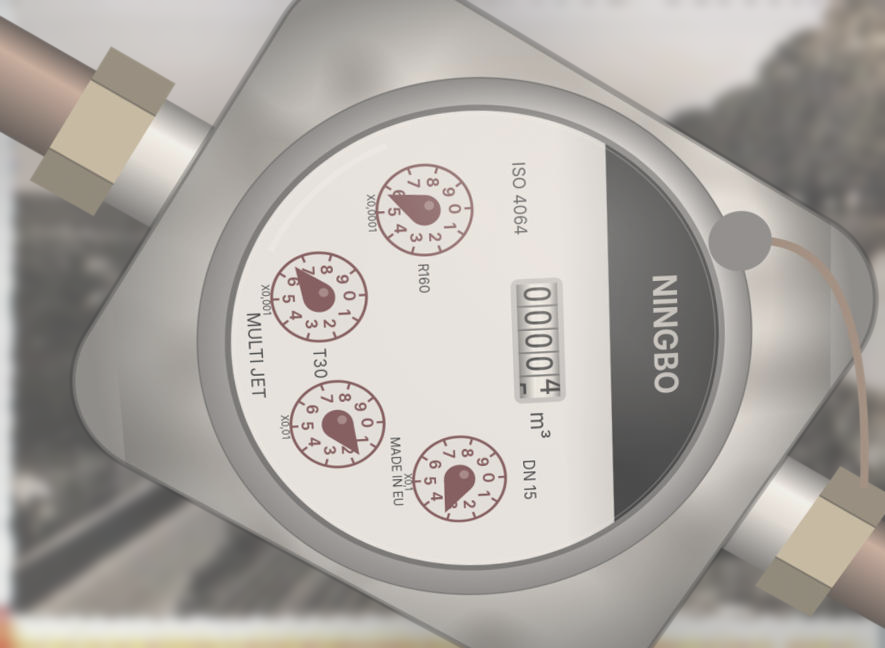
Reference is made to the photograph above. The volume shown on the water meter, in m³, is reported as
4.3165 m³
